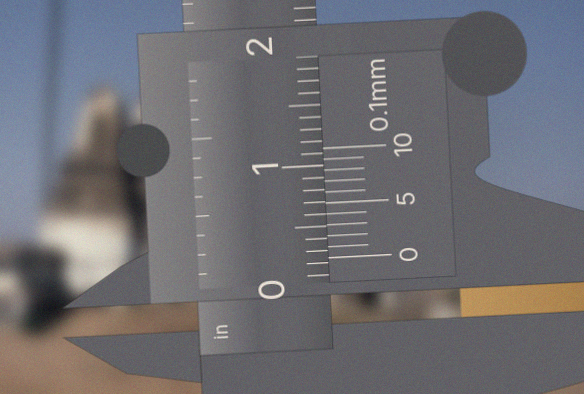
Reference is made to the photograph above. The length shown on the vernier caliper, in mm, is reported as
2.4 mm
